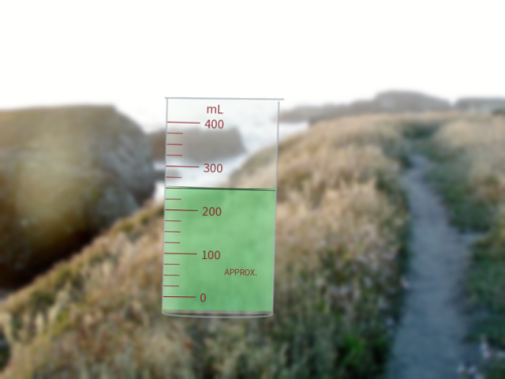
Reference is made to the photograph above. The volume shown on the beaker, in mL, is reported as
250 mL
